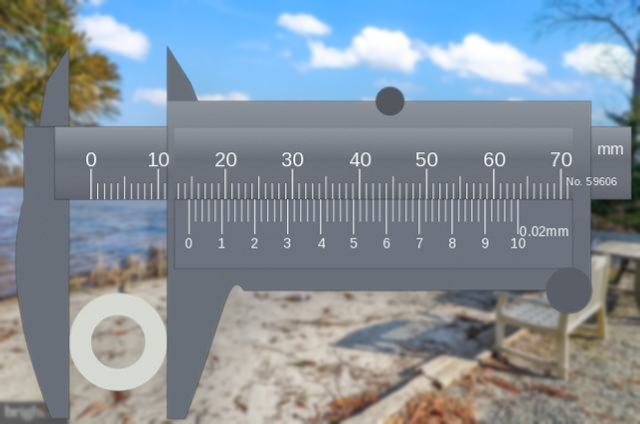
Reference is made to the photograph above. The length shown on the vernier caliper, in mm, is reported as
14.6 mm
